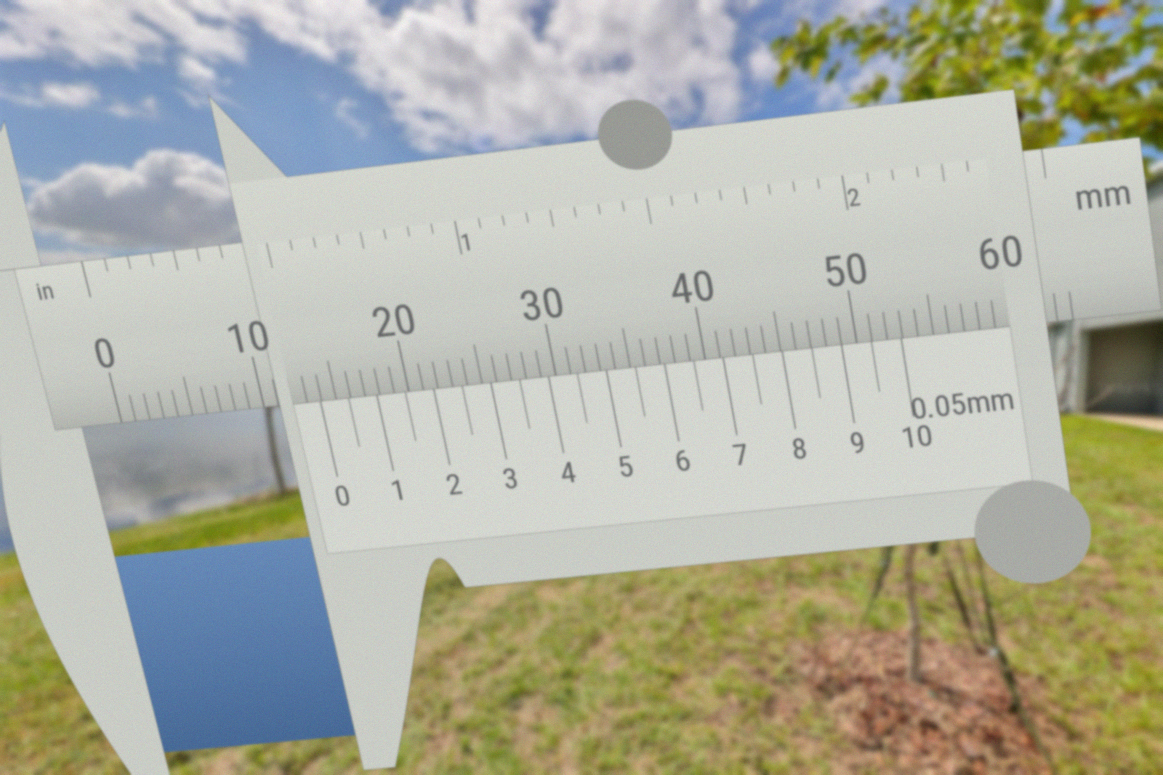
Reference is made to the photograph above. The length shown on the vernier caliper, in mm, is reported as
13.9 mm
